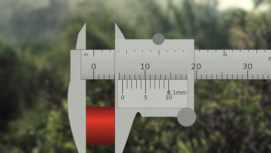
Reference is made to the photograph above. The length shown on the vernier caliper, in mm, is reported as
5.6 mm
